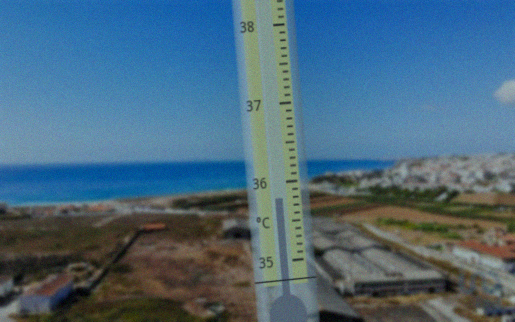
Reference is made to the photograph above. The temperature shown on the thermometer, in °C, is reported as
35.8 °C
